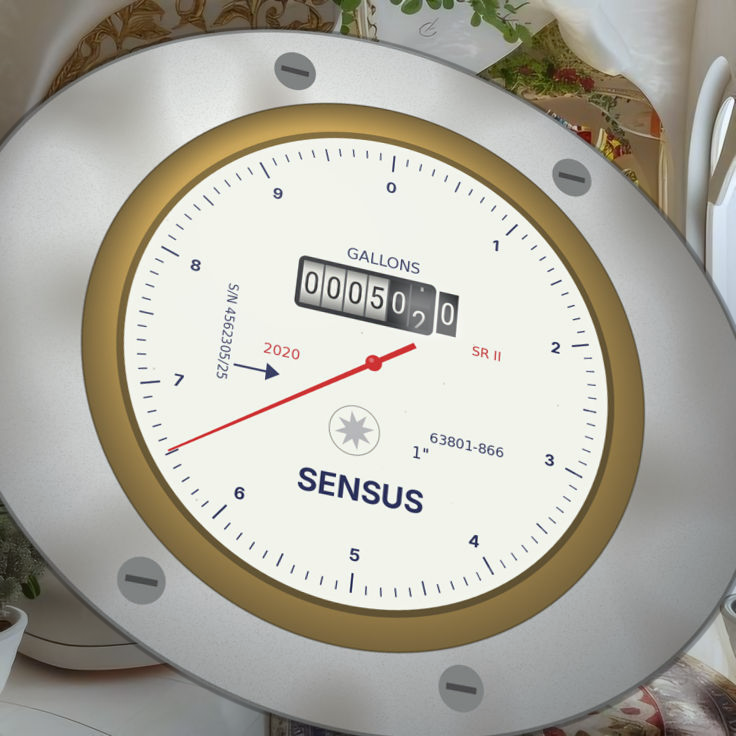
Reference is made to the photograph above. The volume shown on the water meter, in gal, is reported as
5016.5 gal
